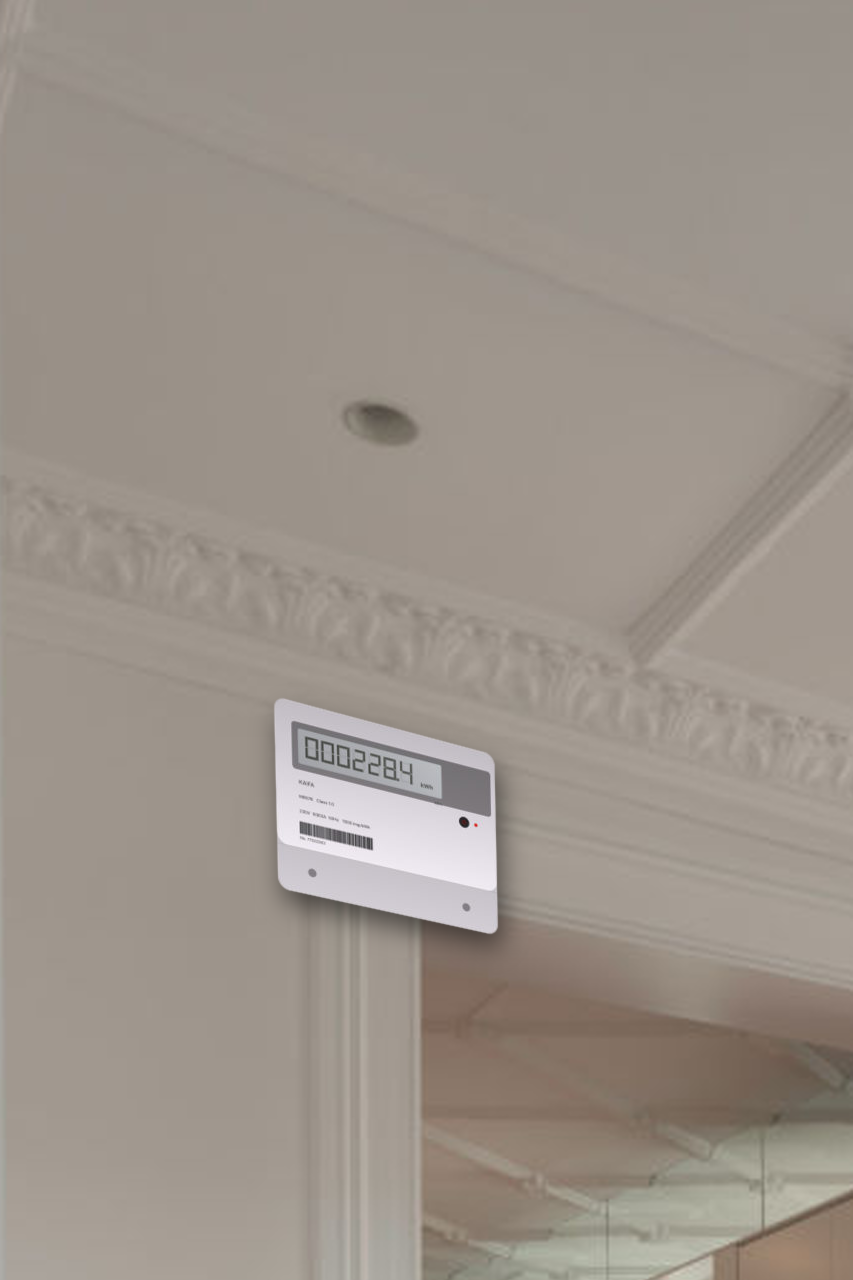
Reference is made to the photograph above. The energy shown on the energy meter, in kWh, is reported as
228.4 kWh
